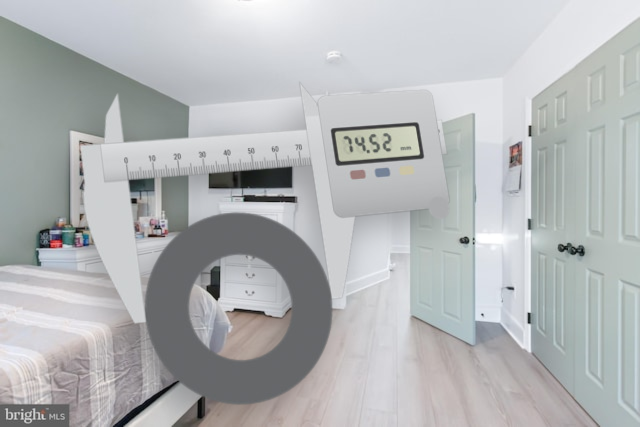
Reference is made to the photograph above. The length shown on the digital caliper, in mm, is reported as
74.52 mm
